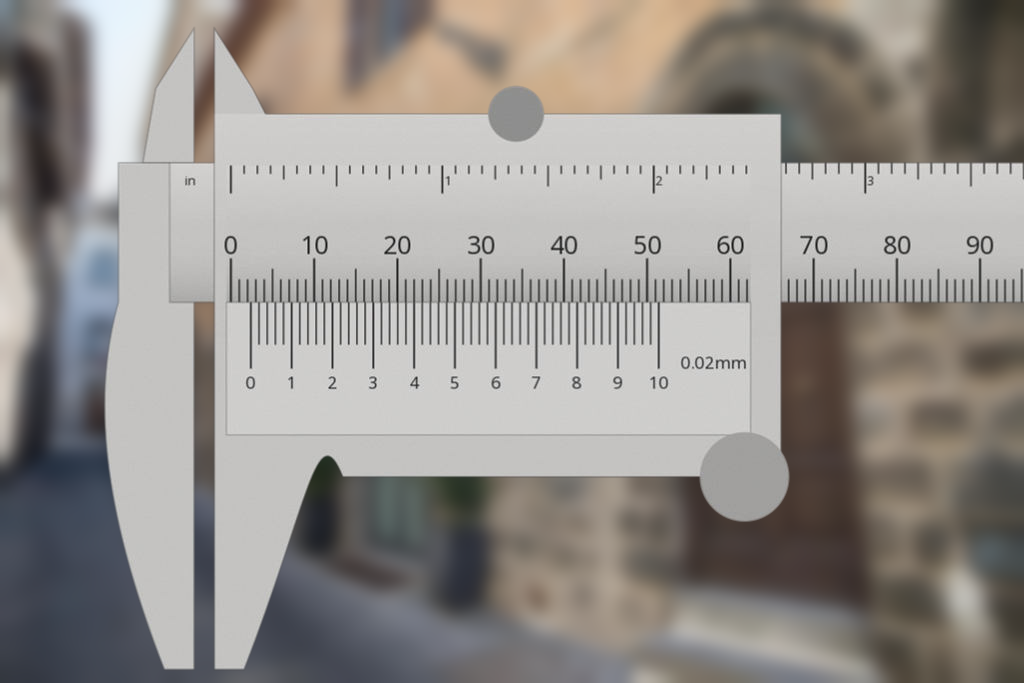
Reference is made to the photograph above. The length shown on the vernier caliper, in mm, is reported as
2.4 mm
